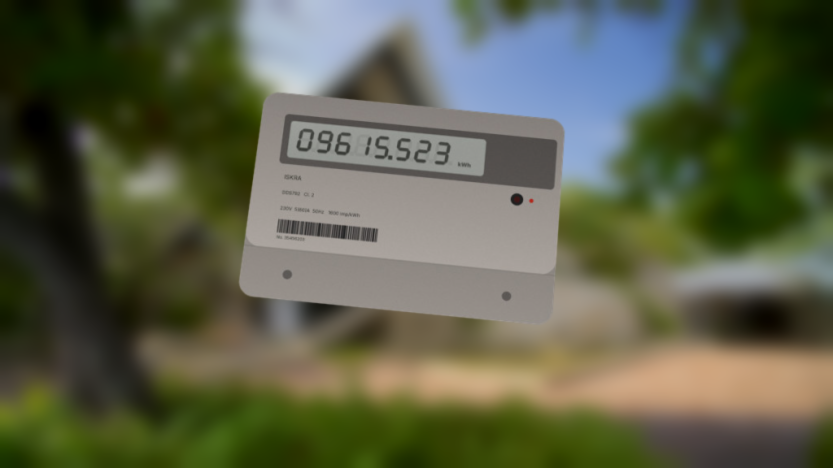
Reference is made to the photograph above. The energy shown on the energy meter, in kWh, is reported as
9615.523 kWh
